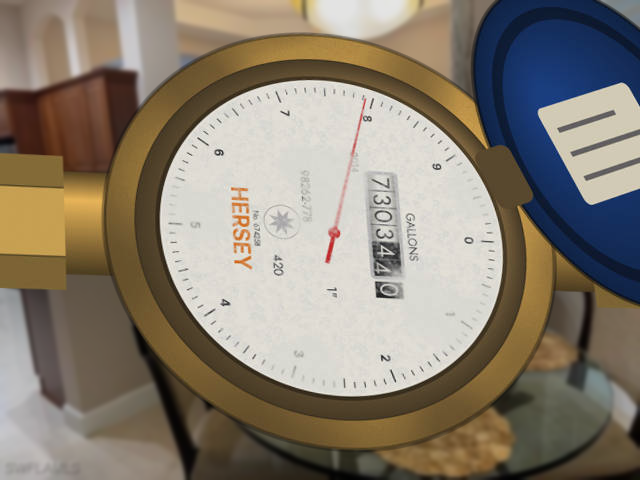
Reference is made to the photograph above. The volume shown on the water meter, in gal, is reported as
7303437.9 gal
